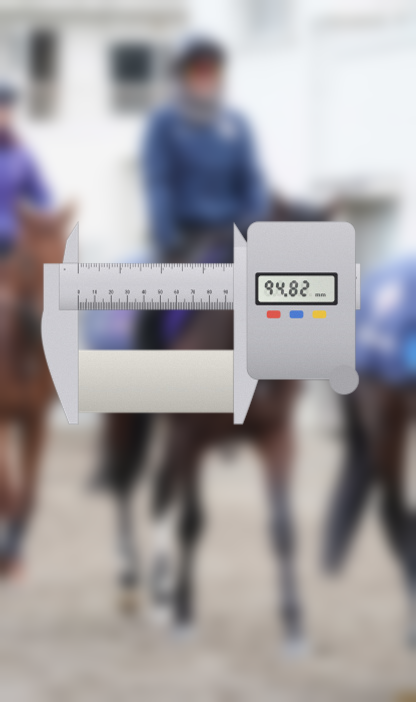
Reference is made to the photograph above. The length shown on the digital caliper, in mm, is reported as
94.82 mm
